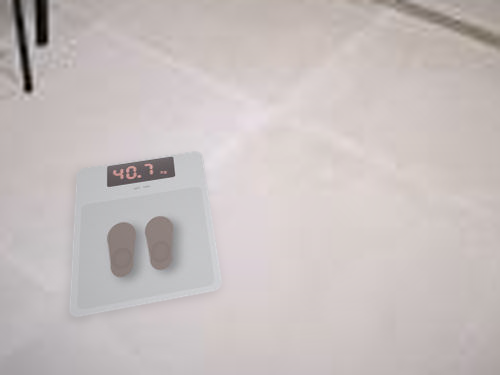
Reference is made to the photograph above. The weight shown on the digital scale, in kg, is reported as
40.7 kg
